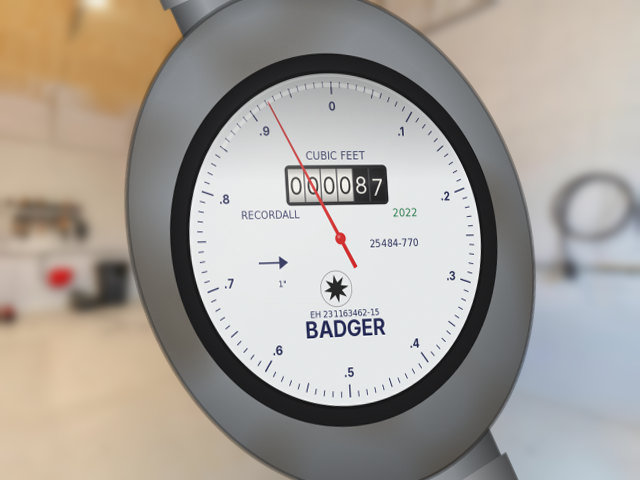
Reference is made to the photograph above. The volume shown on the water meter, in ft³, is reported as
86.92 ft³
